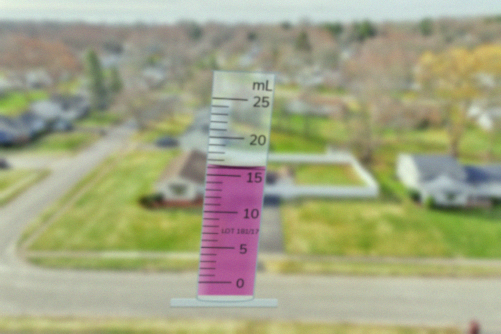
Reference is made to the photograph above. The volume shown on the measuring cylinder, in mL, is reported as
16 mL
